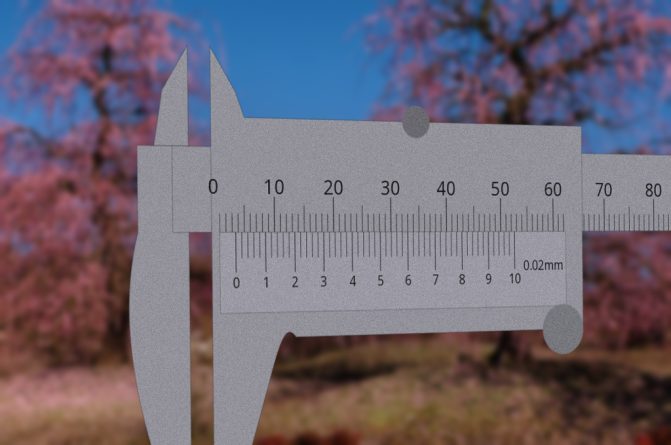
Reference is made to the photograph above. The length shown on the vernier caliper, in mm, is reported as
3.6 mm
